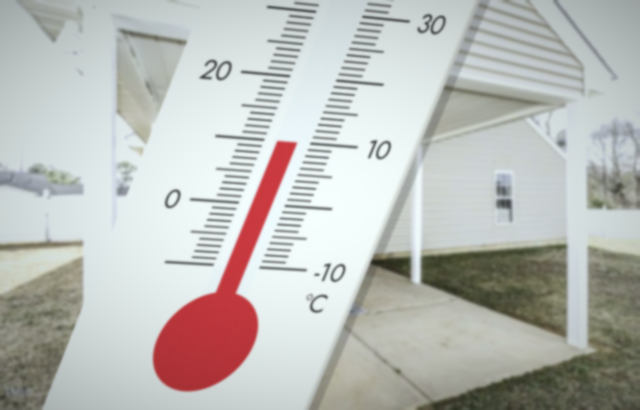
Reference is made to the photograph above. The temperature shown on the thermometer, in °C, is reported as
10 °C
